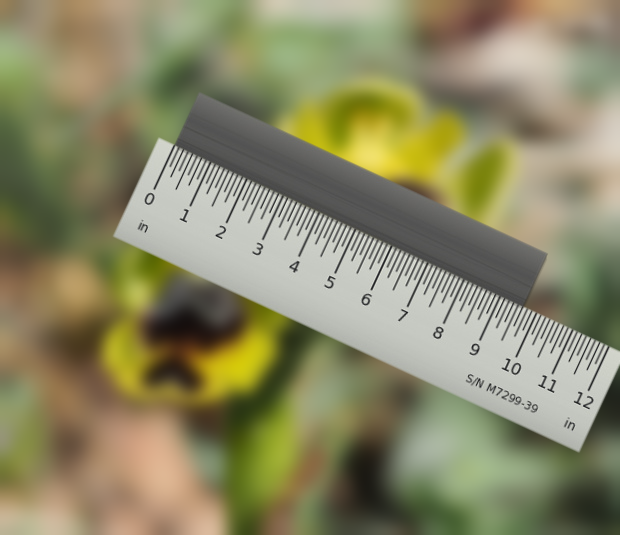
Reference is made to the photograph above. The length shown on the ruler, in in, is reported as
9.625 in
